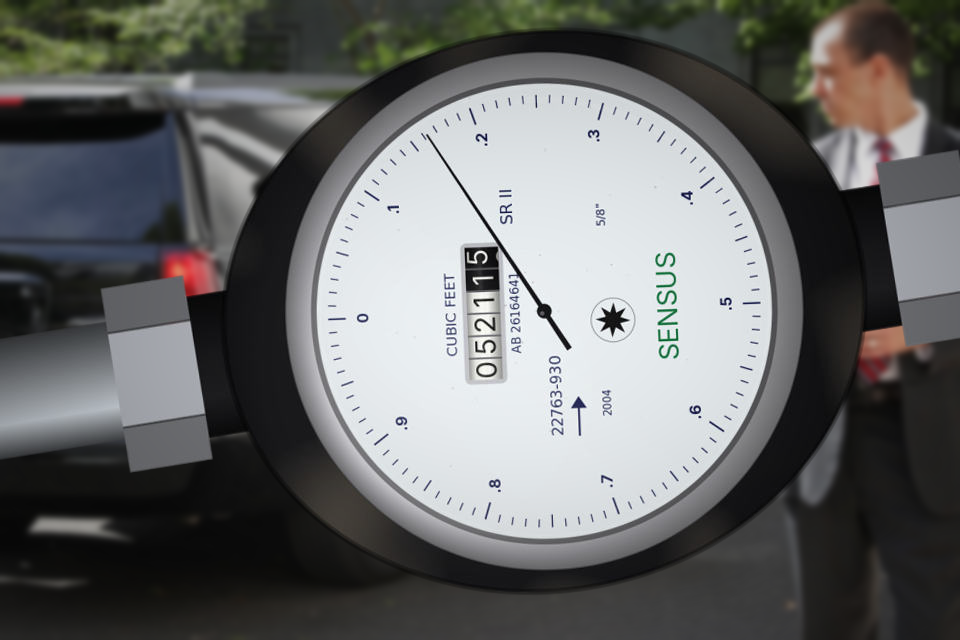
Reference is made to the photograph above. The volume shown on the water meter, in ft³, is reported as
52115.16 ft³
